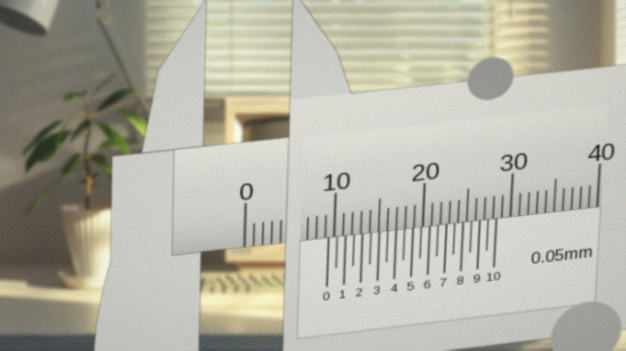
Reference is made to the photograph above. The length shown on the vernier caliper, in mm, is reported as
9.4 mm
